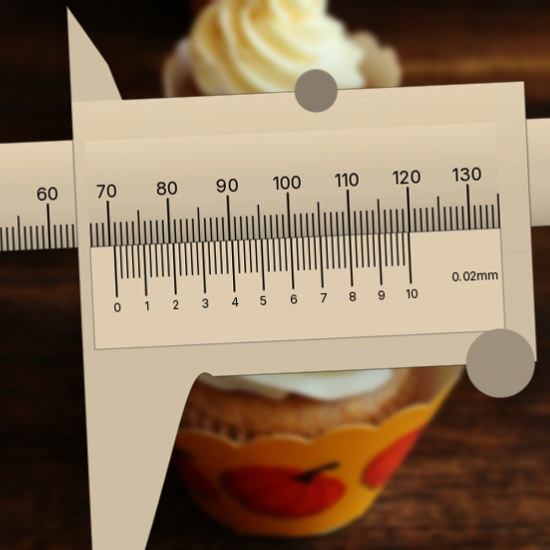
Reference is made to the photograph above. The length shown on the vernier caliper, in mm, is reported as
70.8 mm
